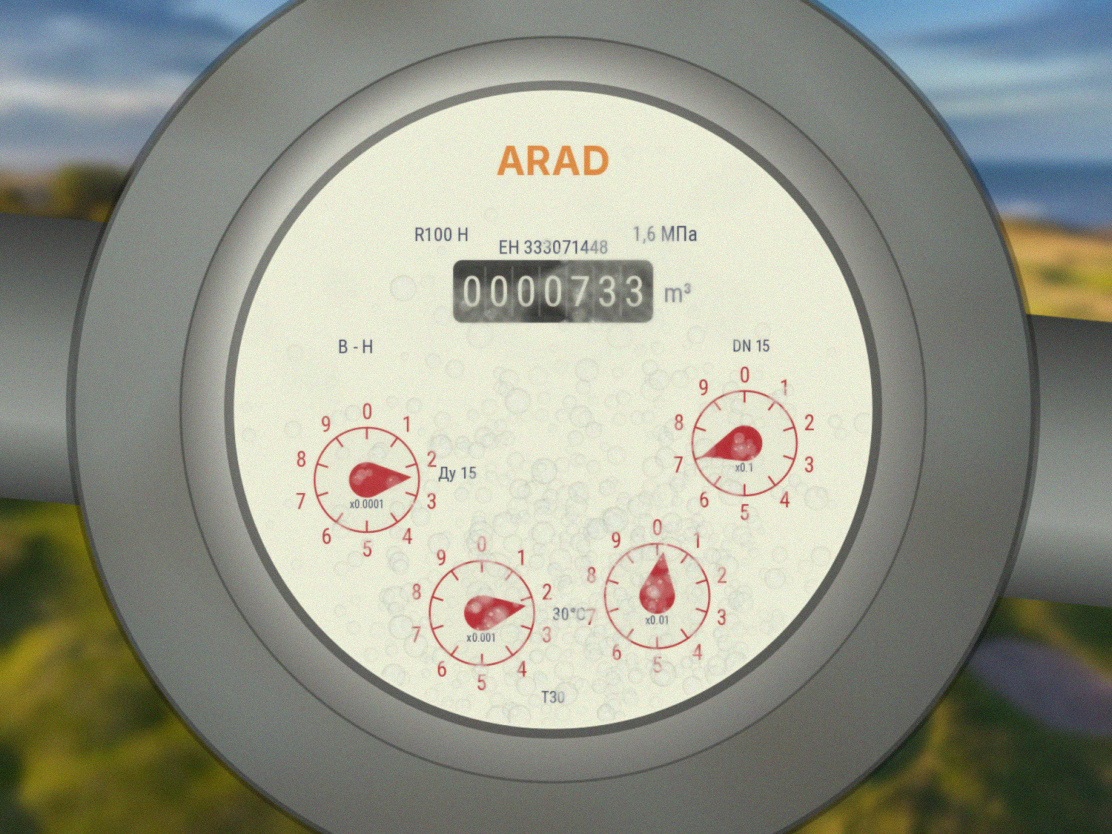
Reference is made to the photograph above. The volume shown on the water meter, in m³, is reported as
733.7022 m³
